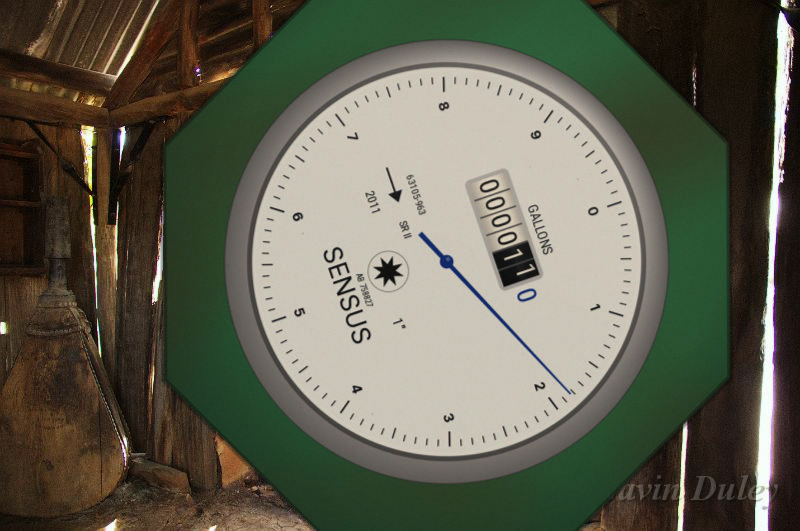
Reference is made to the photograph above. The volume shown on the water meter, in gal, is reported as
111.8 gal
